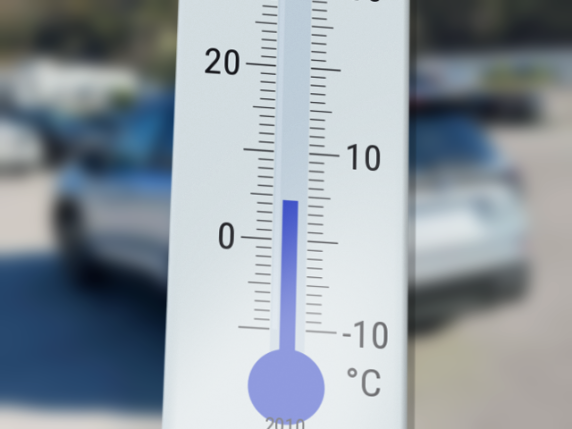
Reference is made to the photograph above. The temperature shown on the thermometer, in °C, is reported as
4.5 °C
